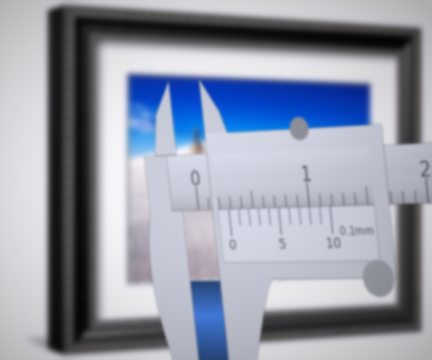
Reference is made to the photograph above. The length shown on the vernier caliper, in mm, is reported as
2.8 mm
